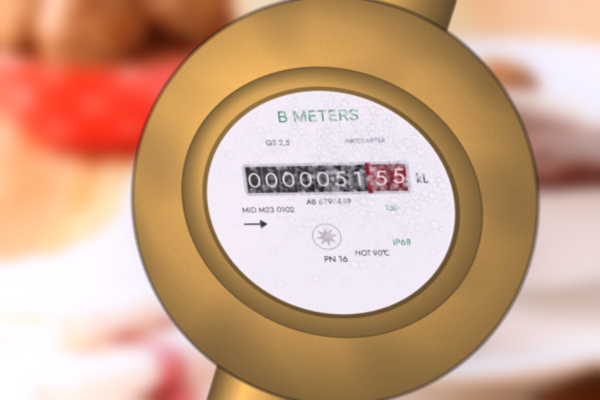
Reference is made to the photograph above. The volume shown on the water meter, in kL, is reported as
51.55 kL
